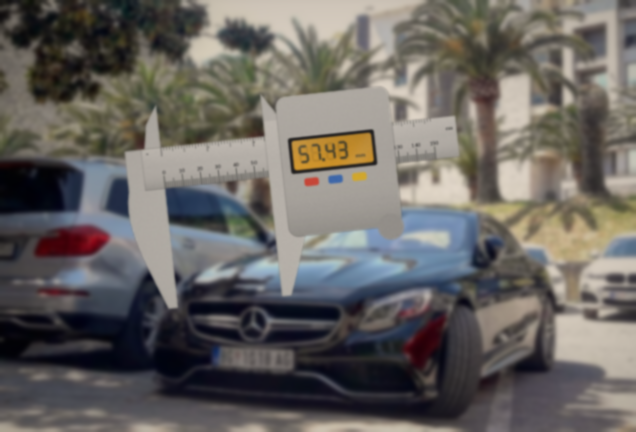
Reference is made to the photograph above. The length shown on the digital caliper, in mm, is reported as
57.43 mm
